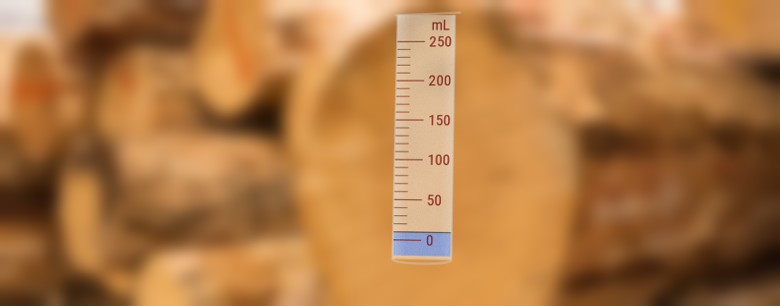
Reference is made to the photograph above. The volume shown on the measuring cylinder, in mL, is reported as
10 mL
